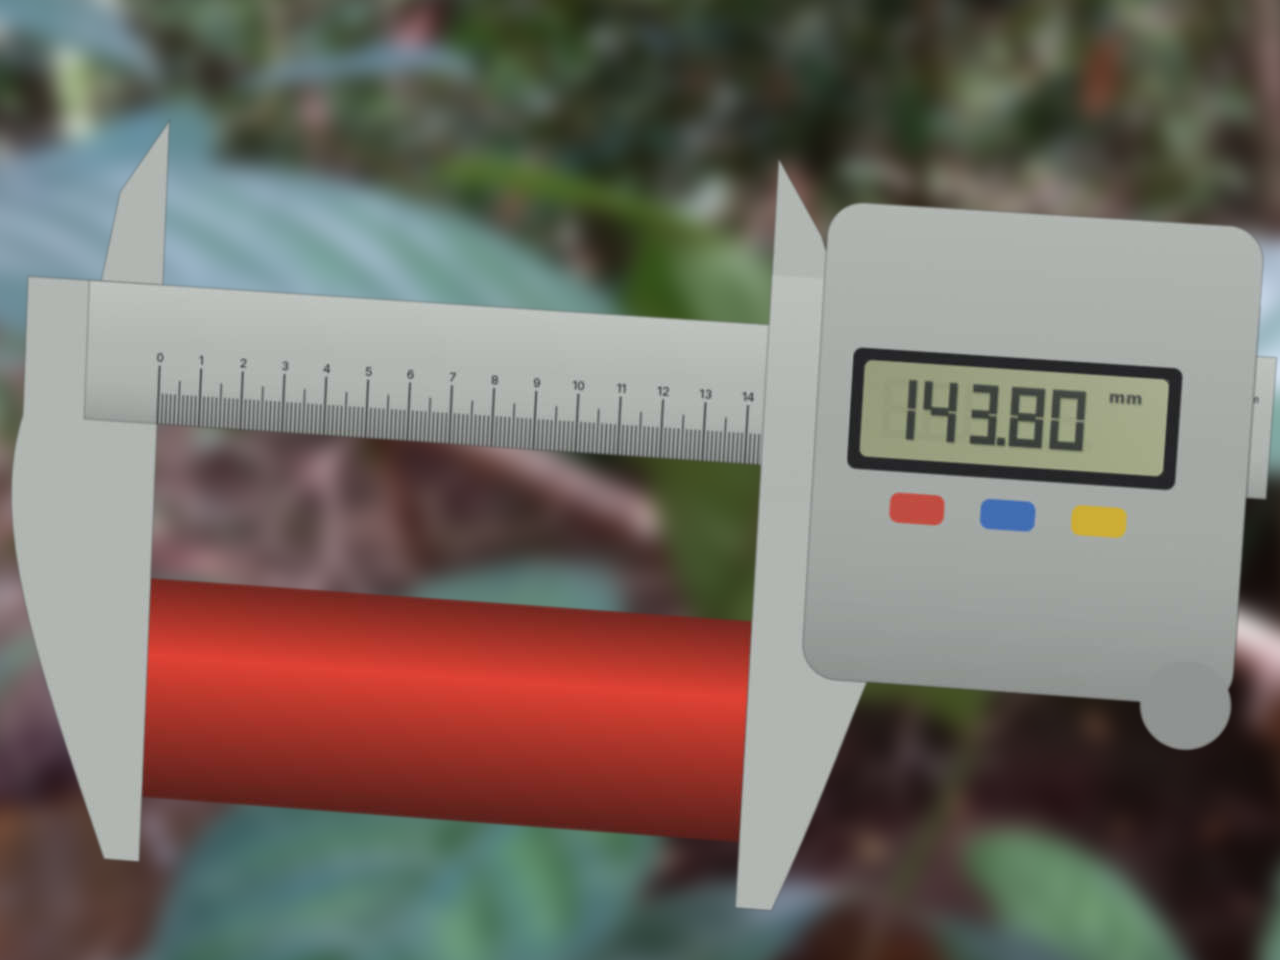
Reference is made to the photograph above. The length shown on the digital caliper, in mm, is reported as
143.80 mm
